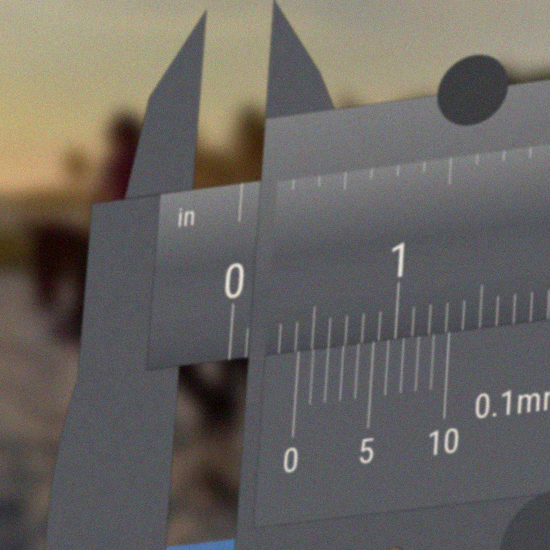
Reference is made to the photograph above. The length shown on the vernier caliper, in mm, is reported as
4.2 mm
